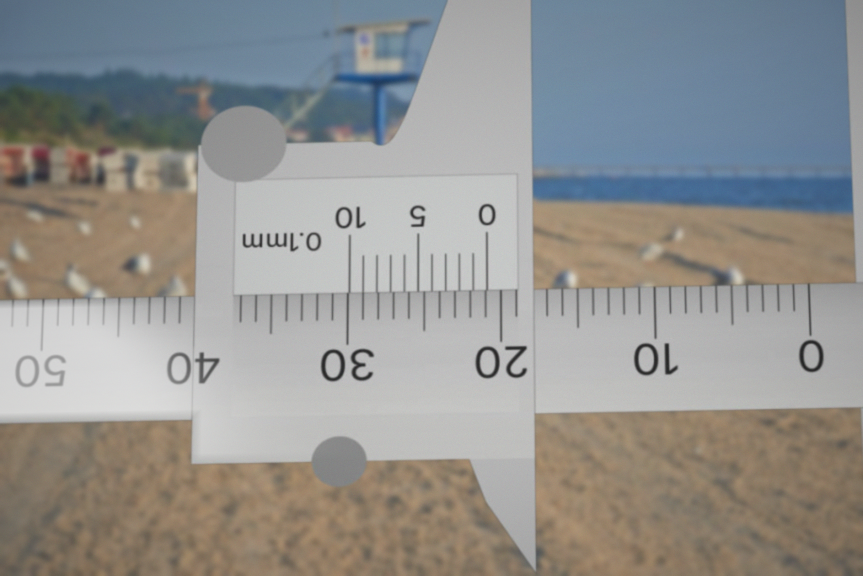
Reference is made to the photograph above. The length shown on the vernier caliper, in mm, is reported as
20.9 mm
